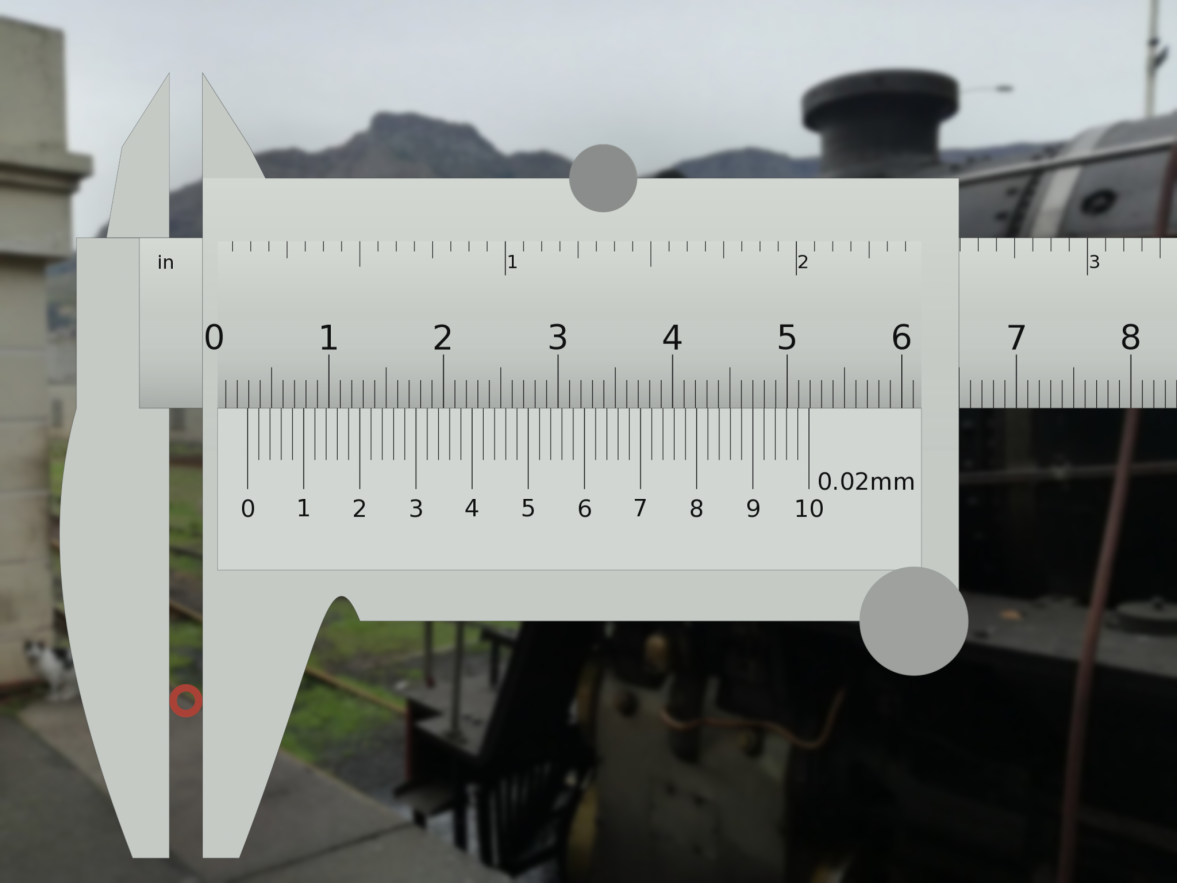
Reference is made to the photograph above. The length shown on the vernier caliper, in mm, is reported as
2.9 mm
